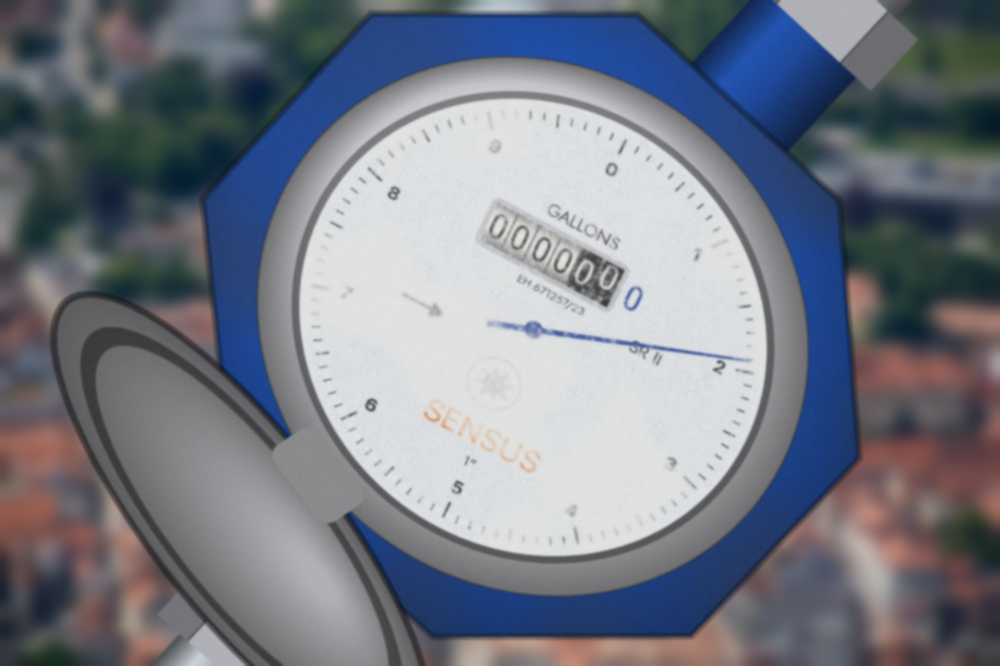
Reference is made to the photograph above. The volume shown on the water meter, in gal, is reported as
1.9 gal
